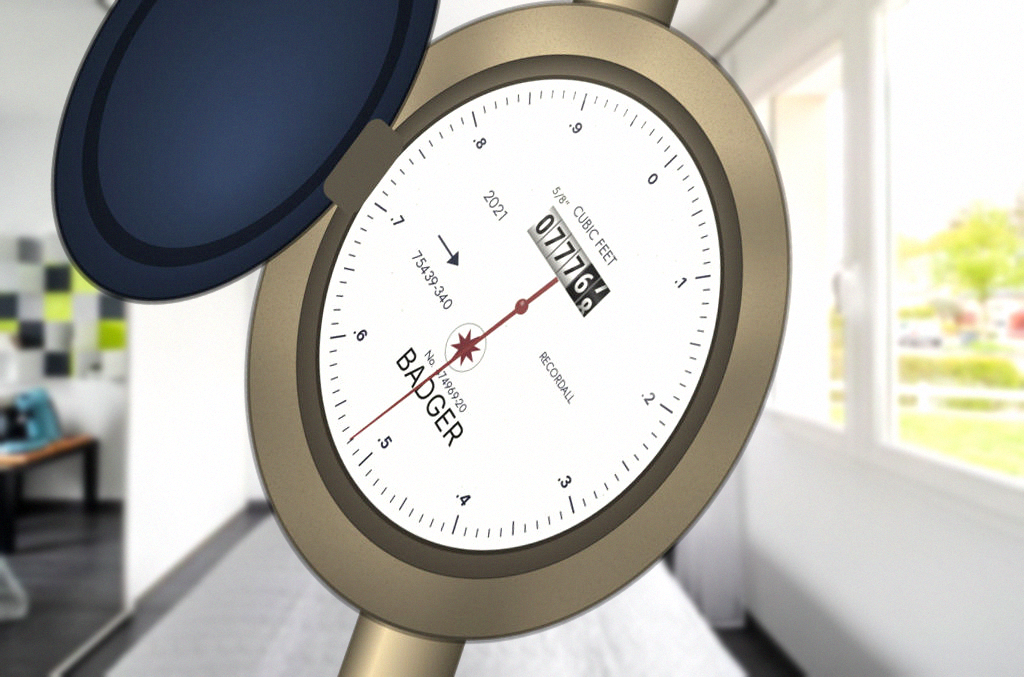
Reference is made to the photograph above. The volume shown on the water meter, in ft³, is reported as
77767.52 ft³
